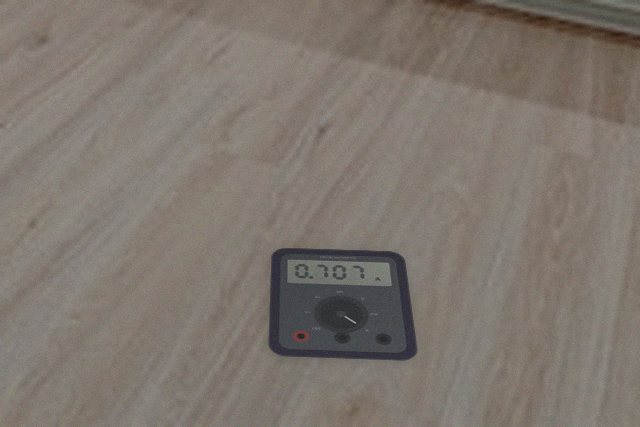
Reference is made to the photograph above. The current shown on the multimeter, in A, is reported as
0.707 A
